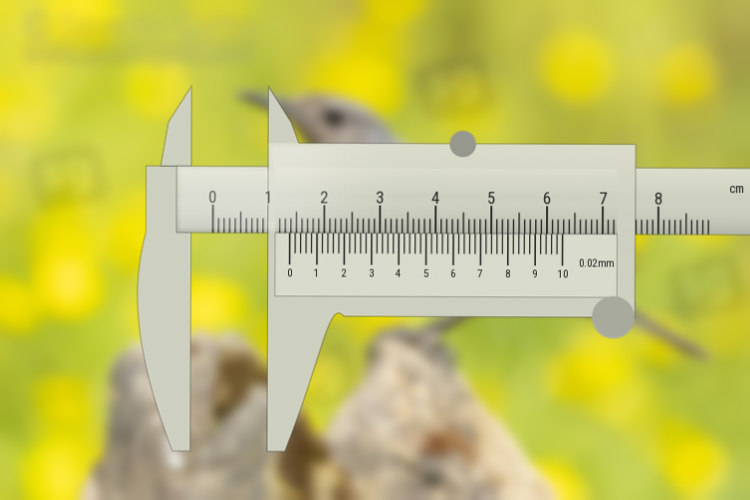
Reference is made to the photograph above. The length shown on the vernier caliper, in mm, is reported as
13.8 mm
